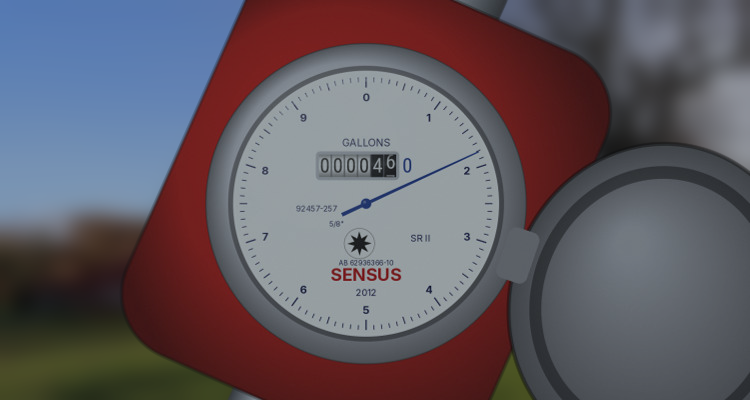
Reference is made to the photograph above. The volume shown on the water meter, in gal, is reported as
461.8 gal
